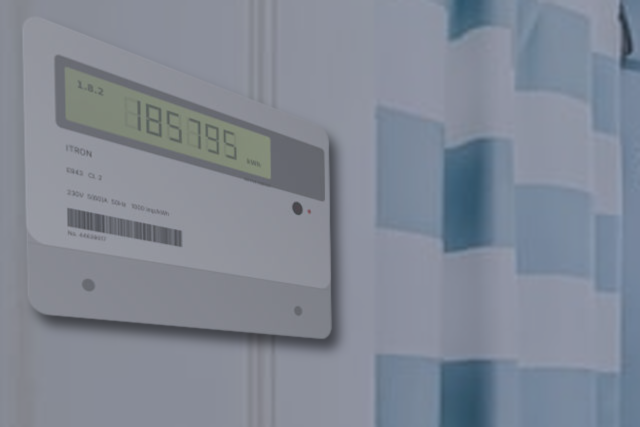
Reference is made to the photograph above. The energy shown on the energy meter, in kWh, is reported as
185795 kWh
